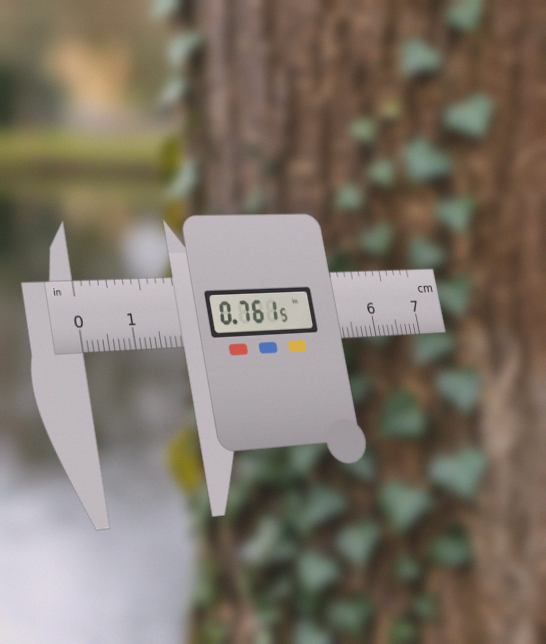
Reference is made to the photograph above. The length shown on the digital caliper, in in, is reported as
0.7615 in
